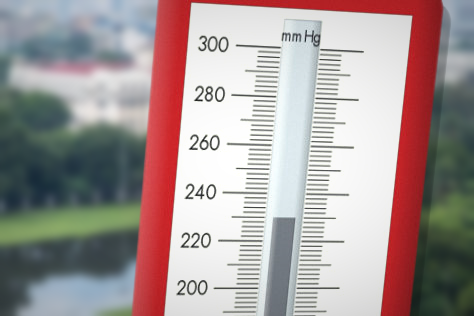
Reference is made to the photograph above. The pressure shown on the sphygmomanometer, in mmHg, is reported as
230 mmHg
